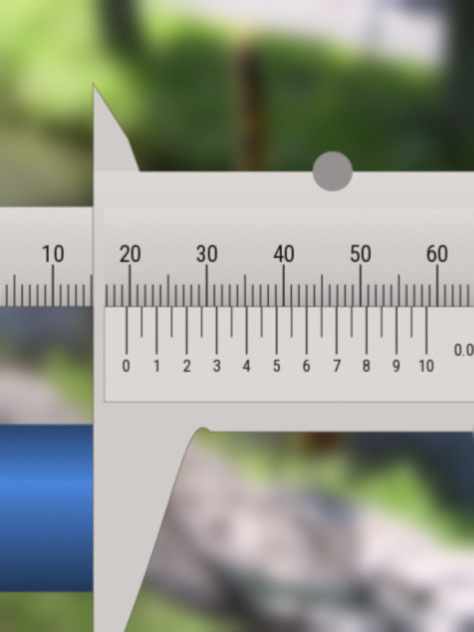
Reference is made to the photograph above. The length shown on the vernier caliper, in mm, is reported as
19.6 mm
